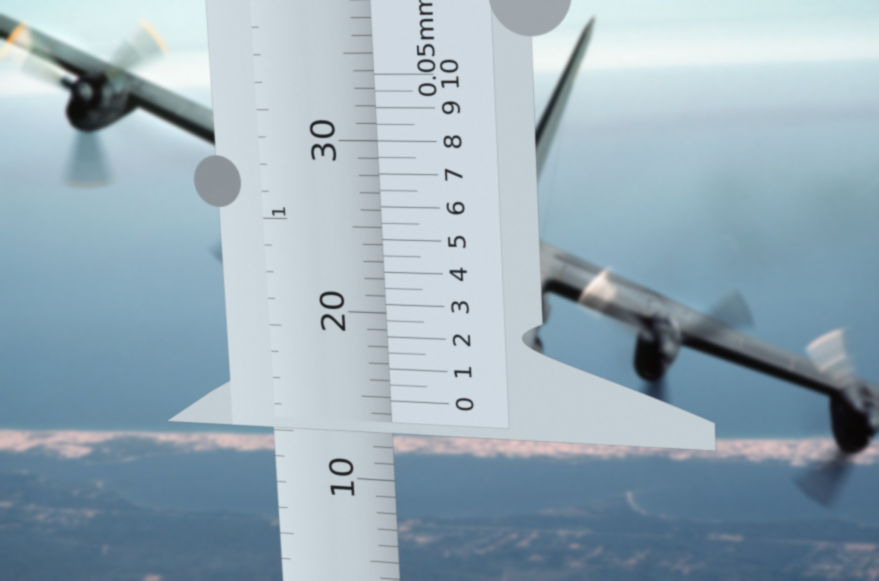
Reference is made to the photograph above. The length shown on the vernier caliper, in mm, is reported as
14.8 mm
